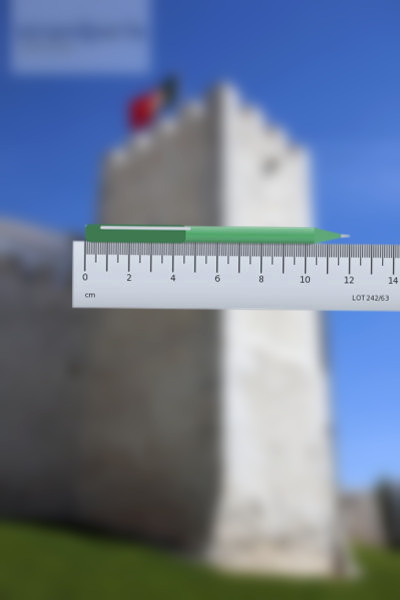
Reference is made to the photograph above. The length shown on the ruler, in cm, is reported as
12 cm
